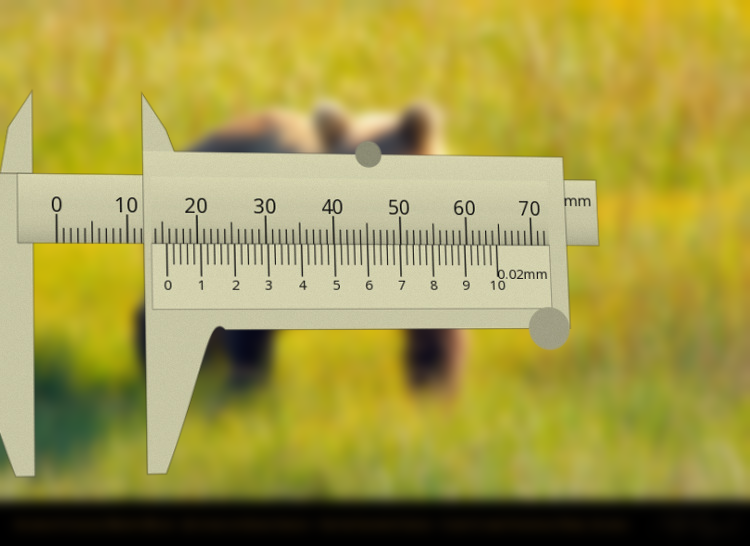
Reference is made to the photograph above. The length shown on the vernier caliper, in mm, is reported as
15.6 mm
